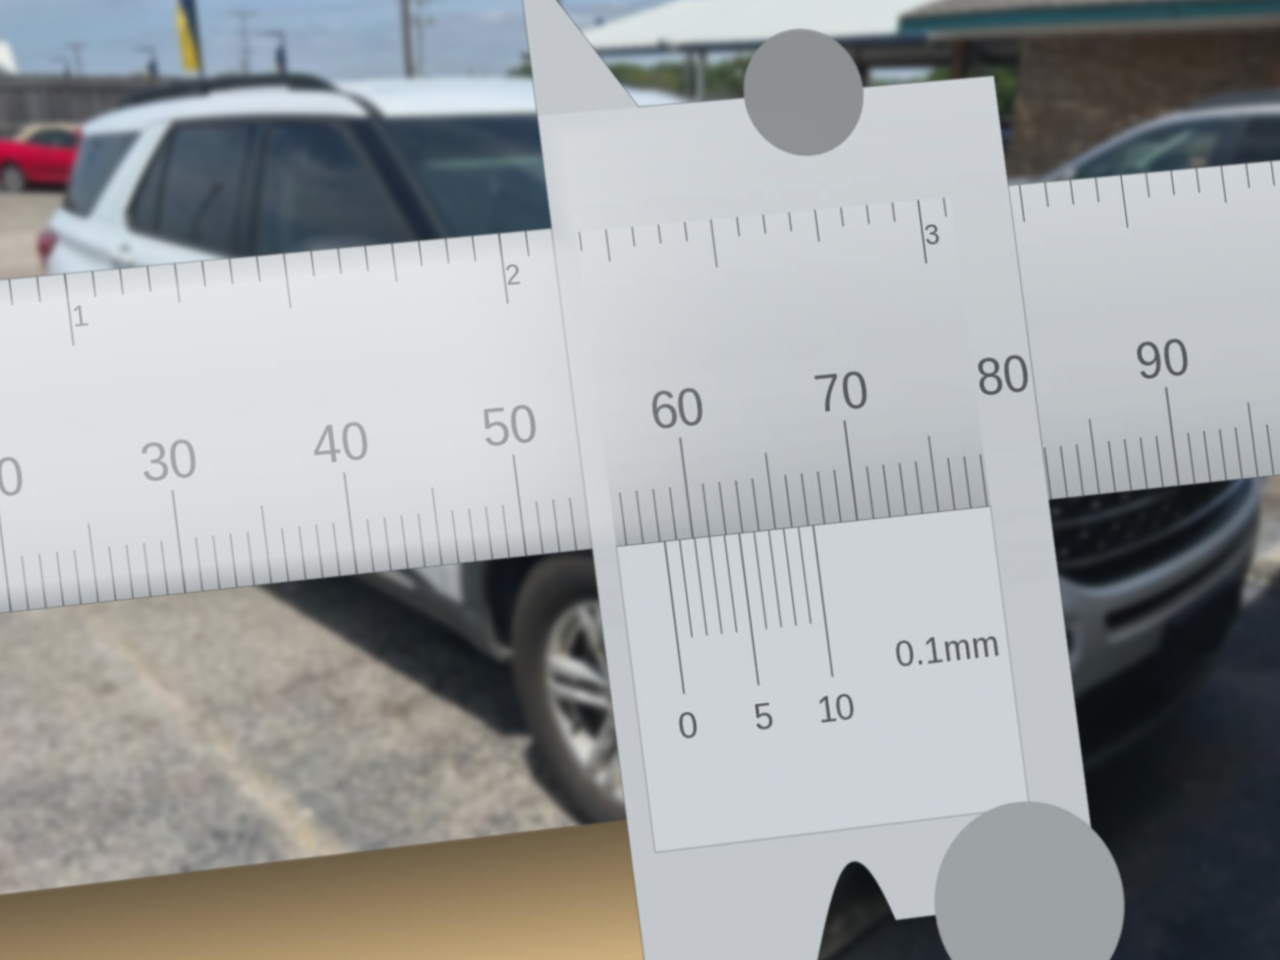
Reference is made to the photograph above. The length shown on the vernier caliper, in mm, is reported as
58.3 mm
